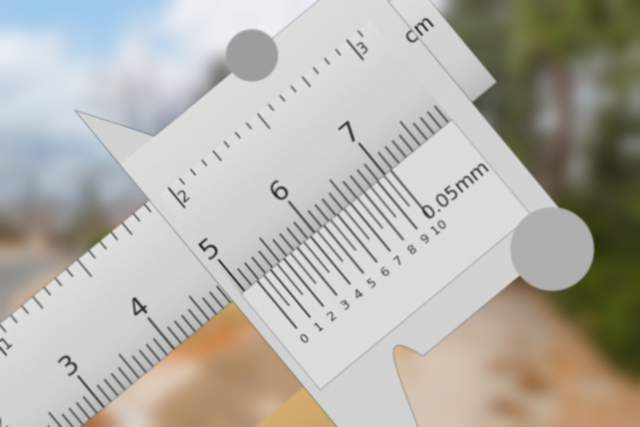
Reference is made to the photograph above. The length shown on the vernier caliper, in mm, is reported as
51.8 mm
